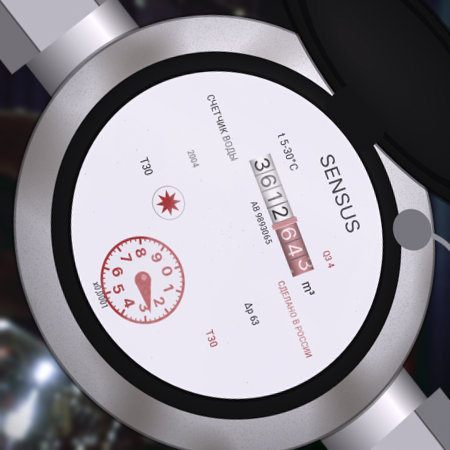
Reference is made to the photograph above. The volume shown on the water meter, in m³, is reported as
3612.6432 m³
